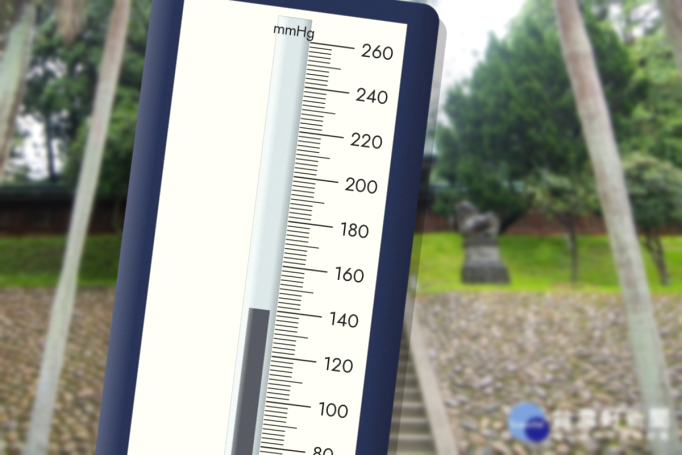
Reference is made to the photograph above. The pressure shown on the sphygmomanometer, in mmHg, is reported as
140 mmHg
